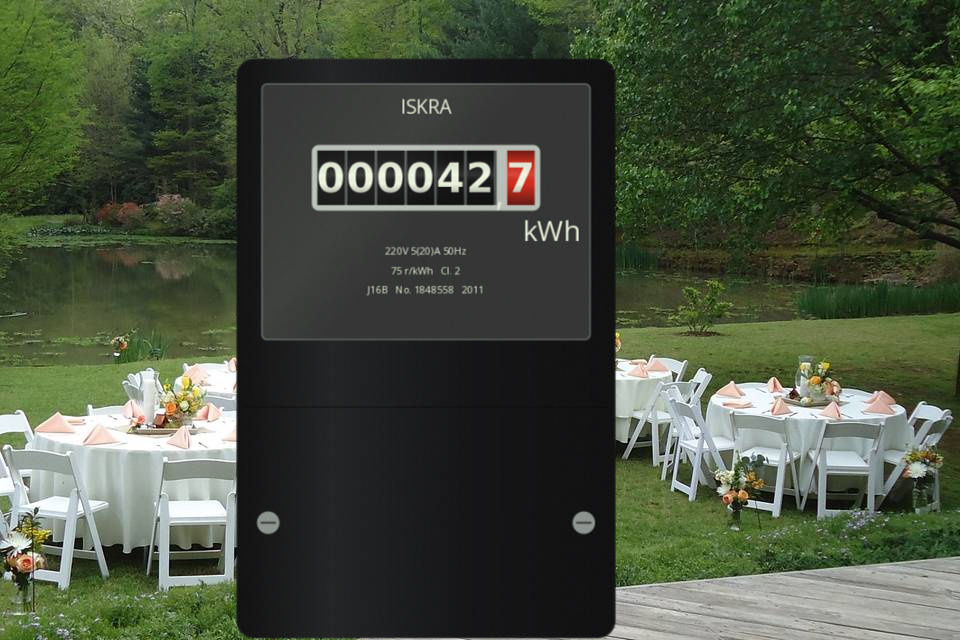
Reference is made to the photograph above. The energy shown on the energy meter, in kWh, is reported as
42.7 kWh
